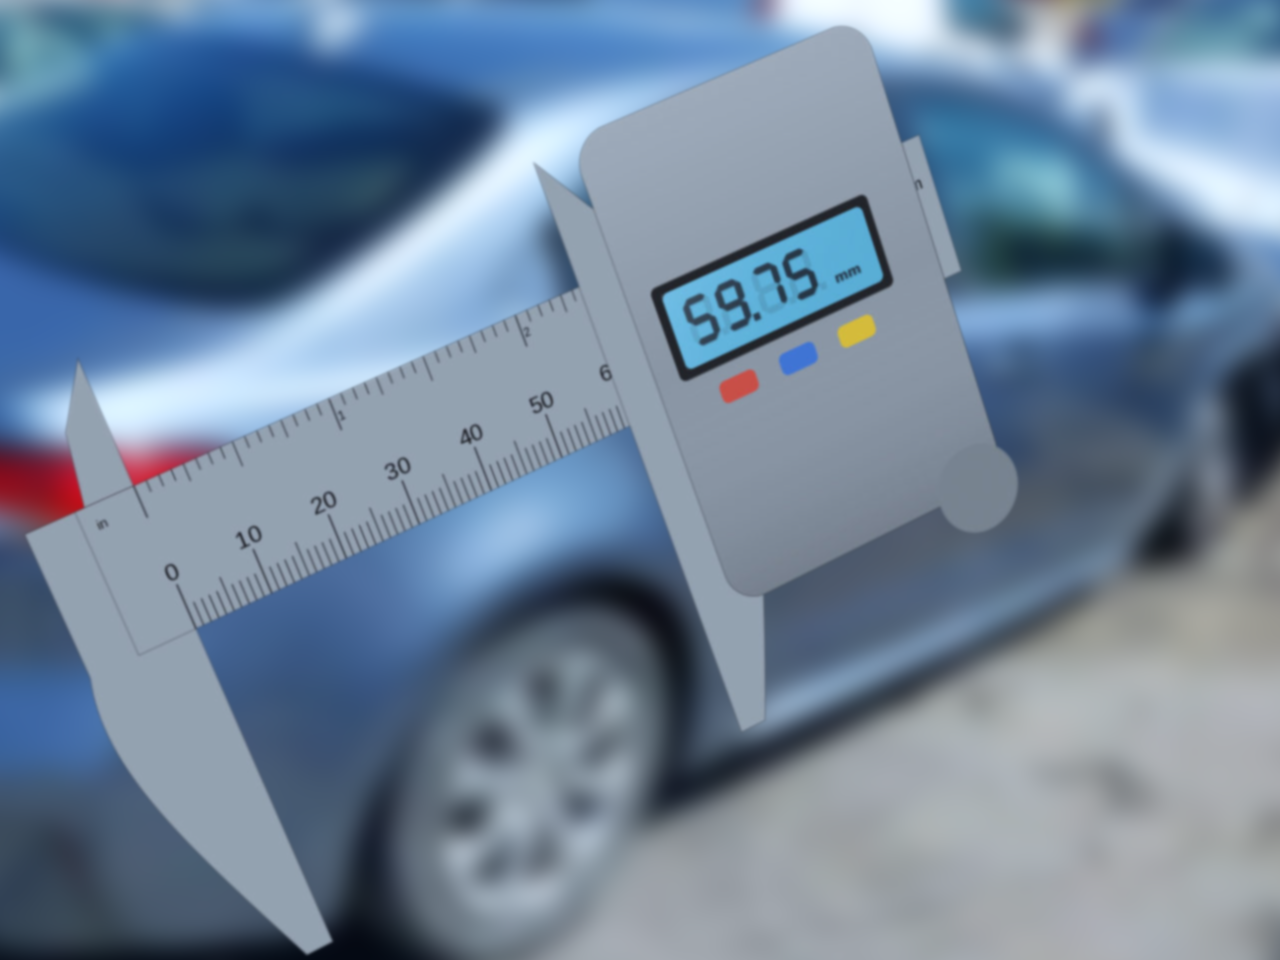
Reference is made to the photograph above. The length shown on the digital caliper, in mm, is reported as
59.75 mm
